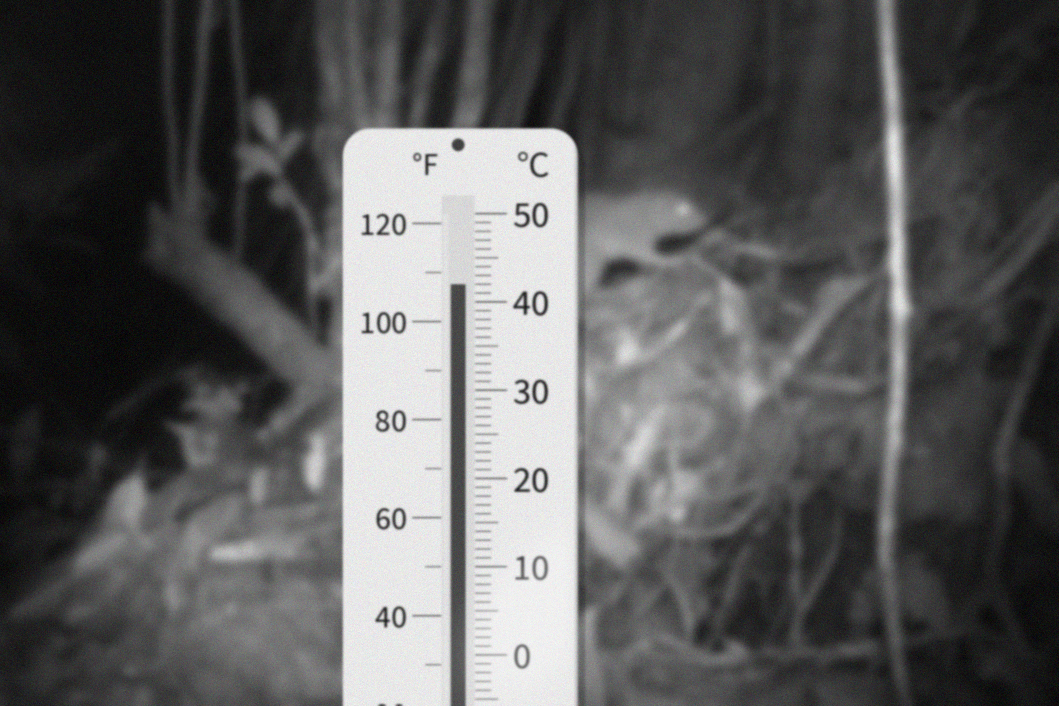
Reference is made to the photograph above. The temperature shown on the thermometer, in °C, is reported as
42 °C
